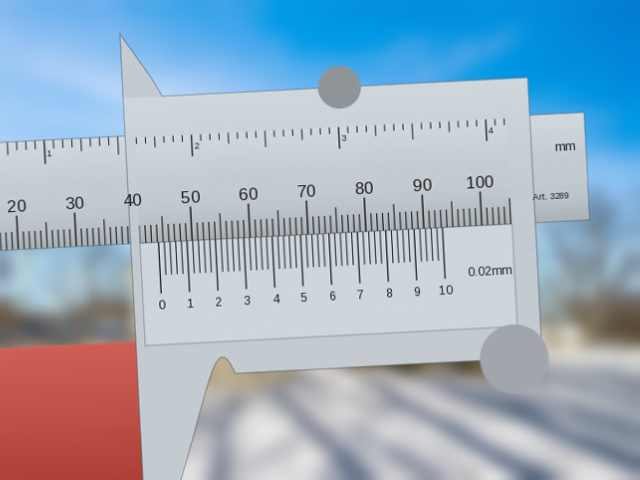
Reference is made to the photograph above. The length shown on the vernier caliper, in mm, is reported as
44.2 mm
